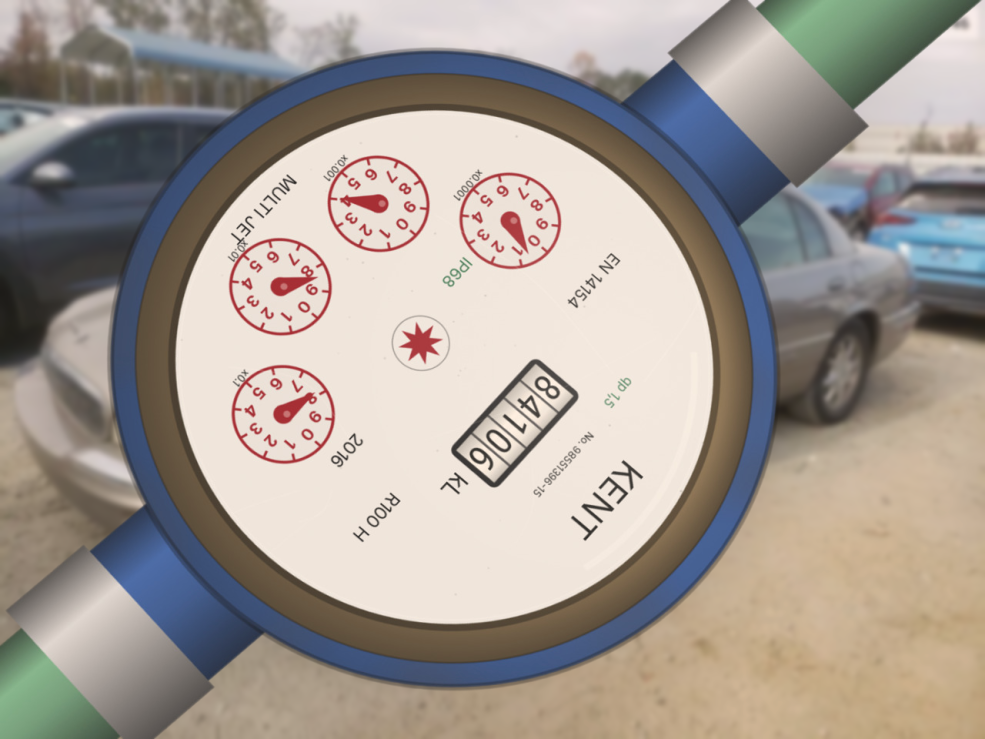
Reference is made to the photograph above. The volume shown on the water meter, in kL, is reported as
84106.7840 kL
